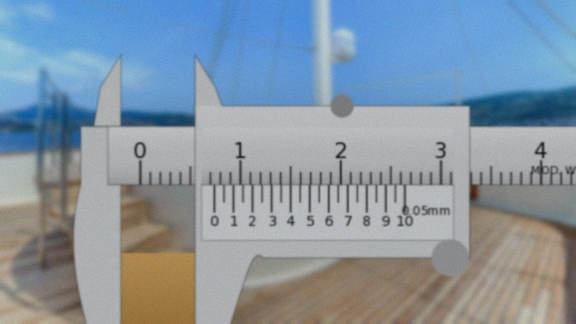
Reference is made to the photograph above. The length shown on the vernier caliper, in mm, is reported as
7.4 mm
